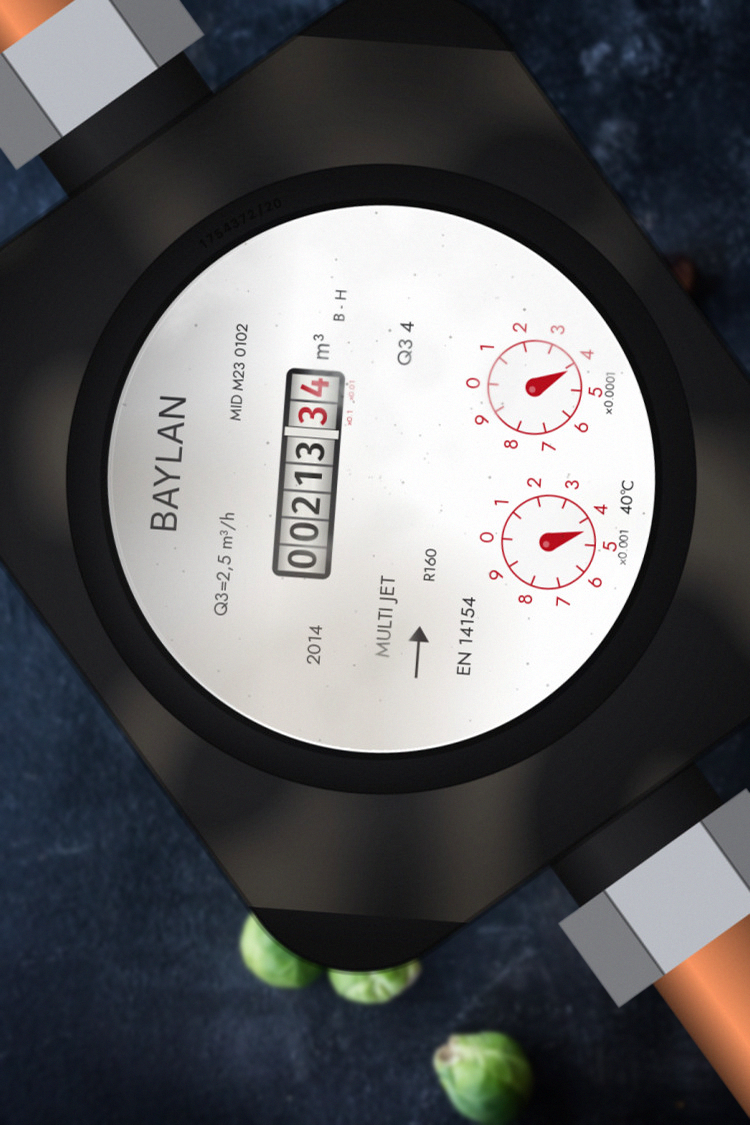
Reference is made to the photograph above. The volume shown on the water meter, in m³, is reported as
213.3444 m³
